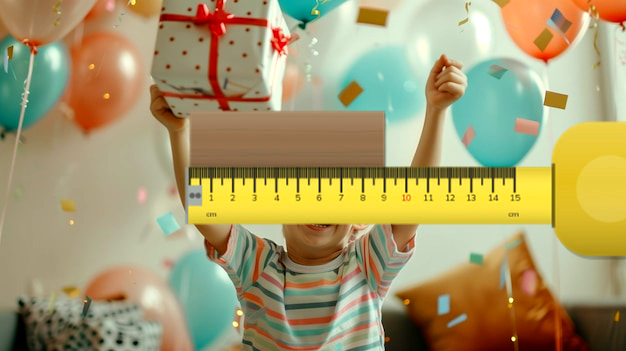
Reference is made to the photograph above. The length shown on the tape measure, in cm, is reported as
9 cm
